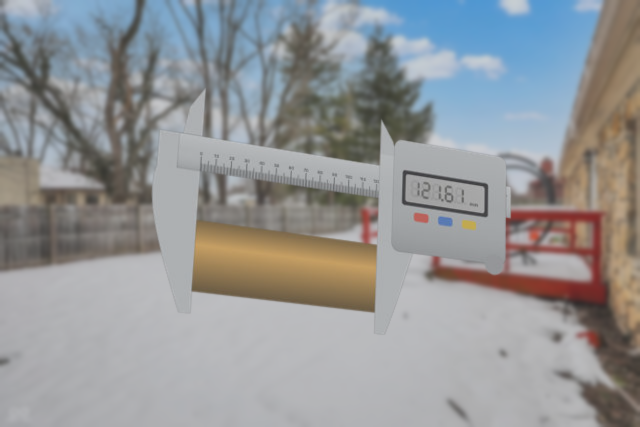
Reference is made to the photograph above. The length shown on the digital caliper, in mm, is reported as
121.61 mm
